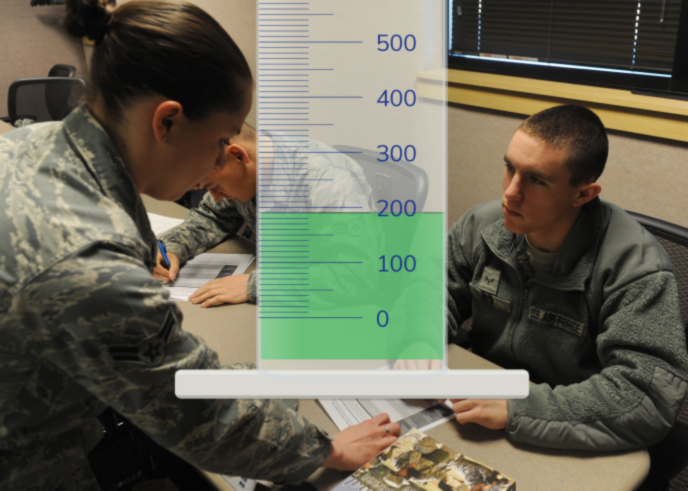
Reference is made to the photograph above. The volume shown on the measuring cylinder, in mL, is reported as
190 mL
